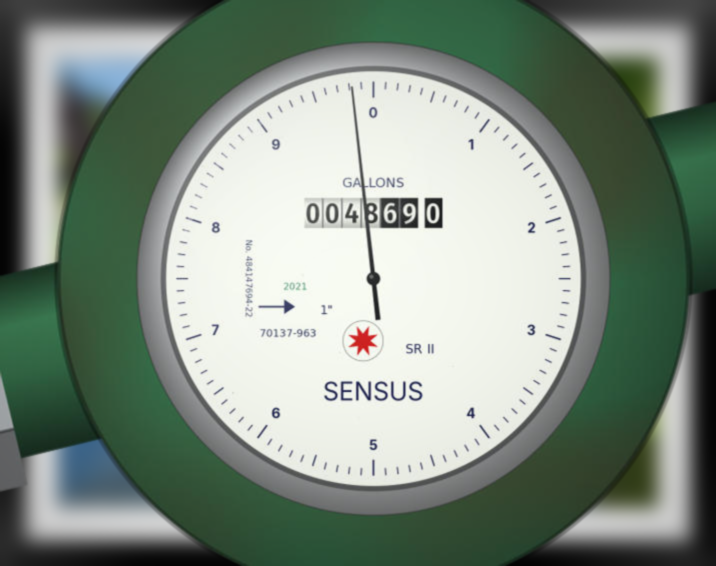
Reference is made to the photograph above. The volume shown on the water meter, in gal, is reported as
48689.8 gal
